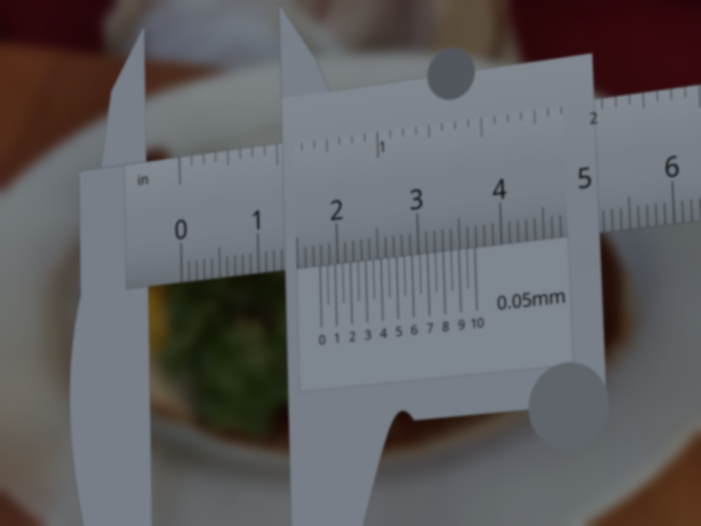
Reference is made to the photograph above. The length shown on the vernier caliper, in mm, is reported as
17.8 mm
